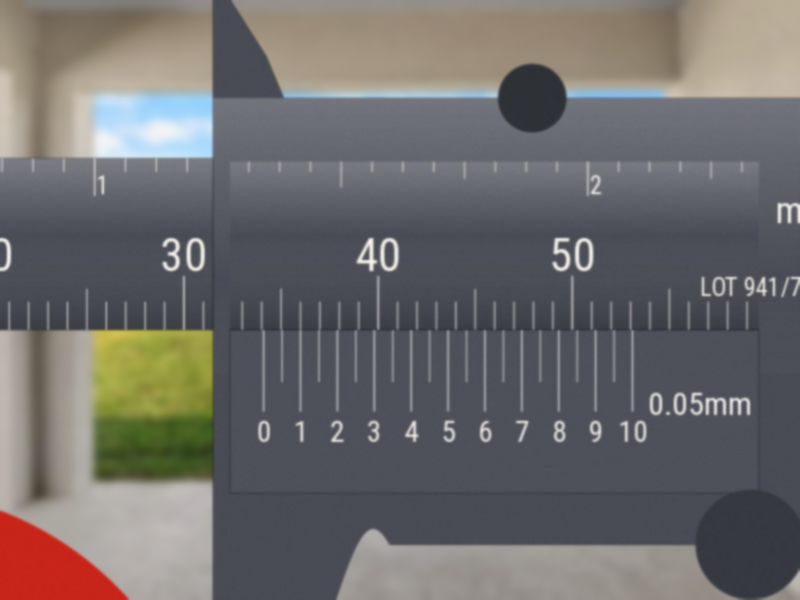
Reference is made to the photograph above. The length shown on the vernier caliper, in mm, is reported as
34.1 mm
